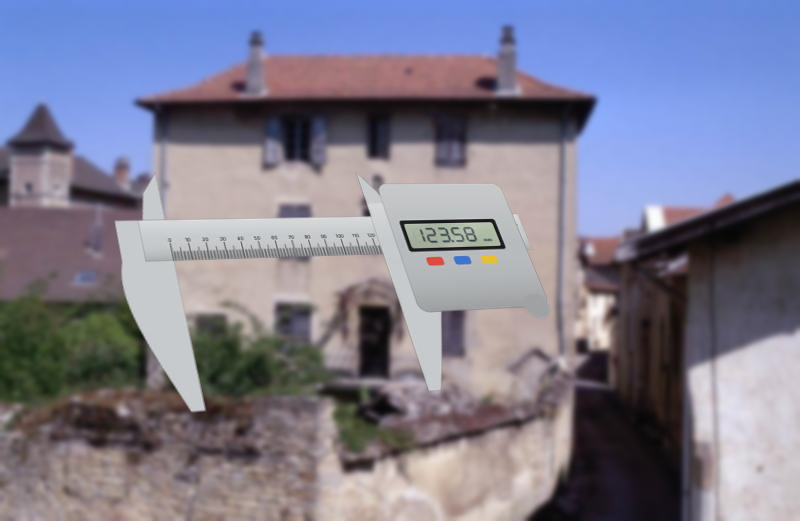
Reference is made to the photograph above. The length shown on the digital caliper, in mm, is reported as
123.58 mm
